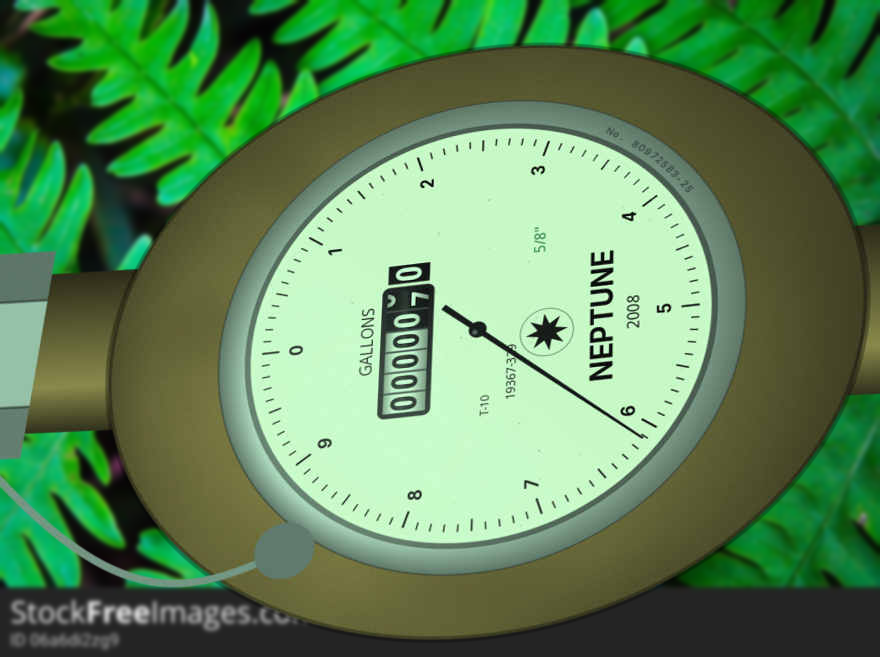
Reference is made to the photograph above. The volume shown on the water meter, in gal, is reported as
66.1 gal
